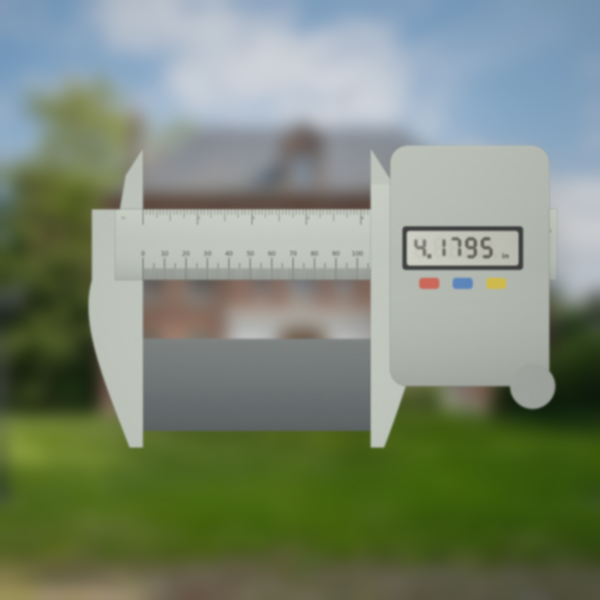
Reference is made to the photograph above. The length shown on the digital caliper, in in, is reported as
4.1795 in
